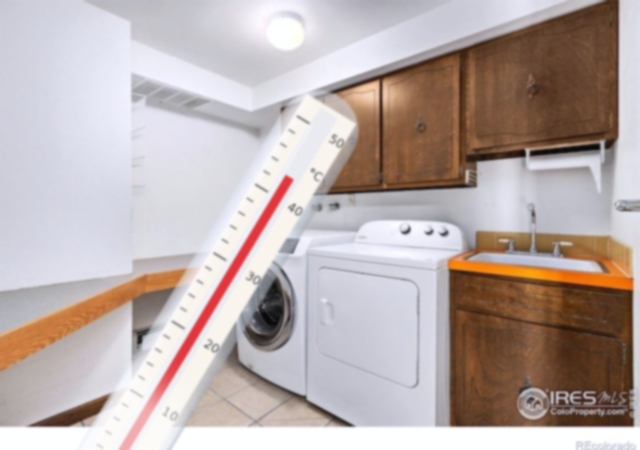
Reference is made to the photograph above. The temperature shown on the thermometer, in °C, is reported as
43 °C
